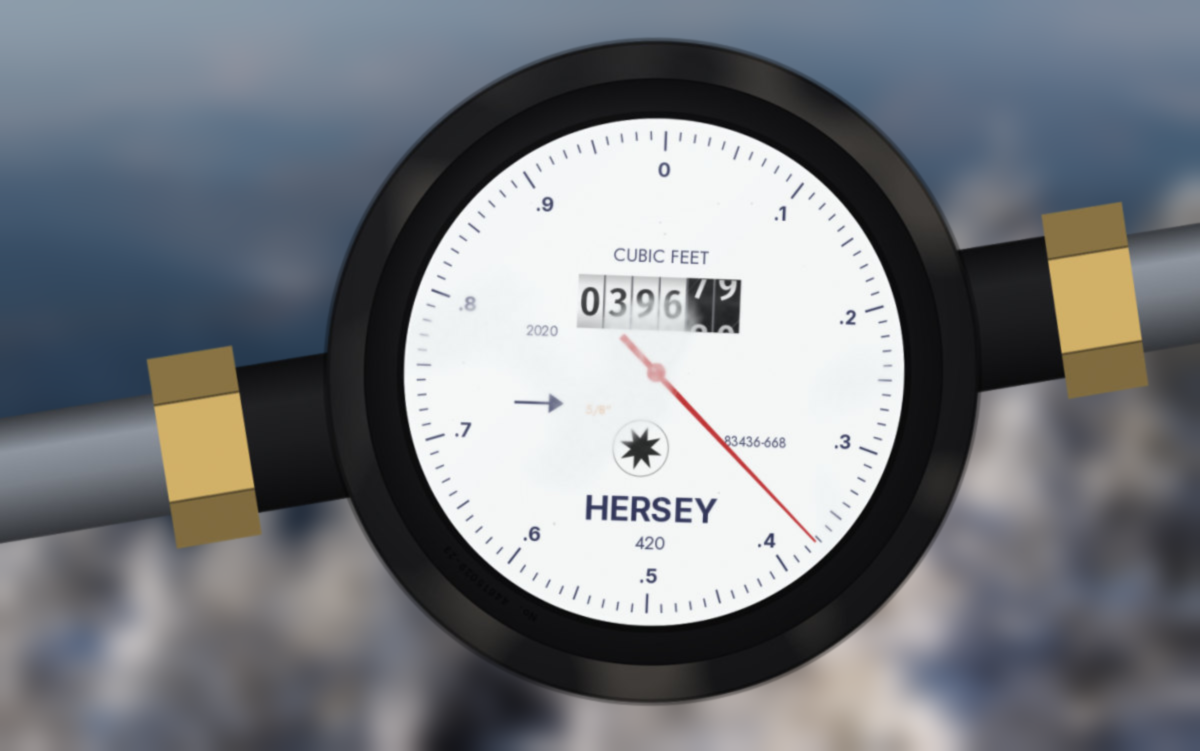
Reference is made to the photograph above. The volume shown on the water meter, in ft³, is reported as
39679.37 ft³
